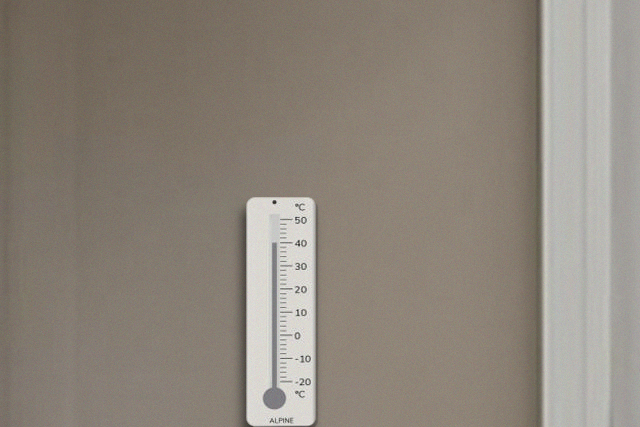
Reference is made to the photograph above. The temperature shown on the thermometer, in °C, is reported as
40 °C
